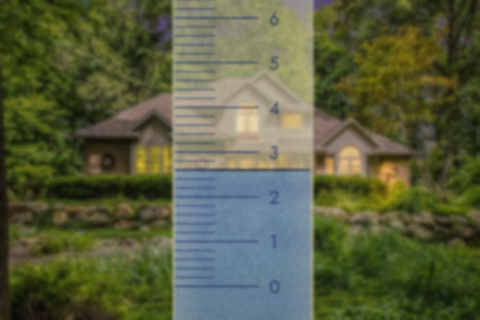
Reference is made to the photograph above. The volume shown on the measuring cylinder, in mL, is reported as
2.6 mL
